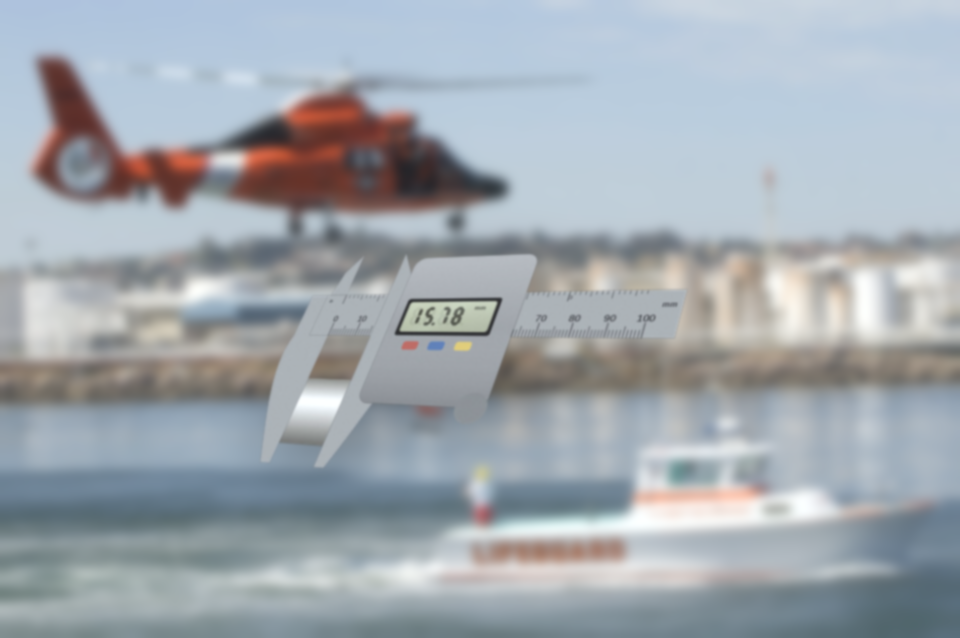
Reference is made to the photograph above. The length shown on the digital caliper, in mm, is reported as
15.78 mm
